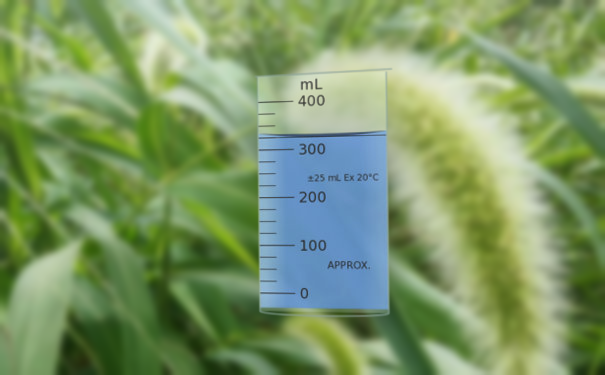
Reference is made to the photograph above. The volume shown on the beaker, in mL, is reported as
325 mL
